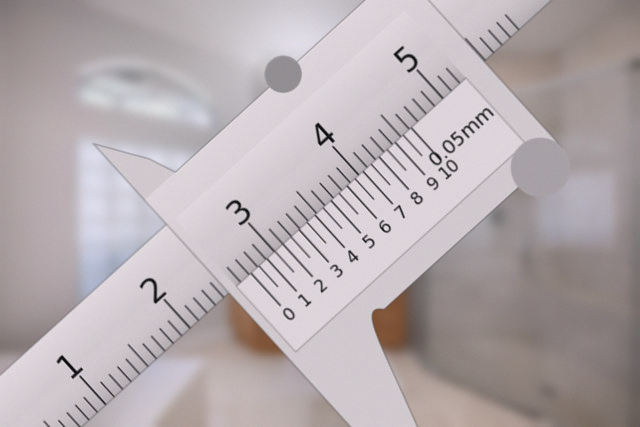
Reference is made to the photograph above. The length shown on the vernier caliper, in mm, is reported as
27.2 mm
